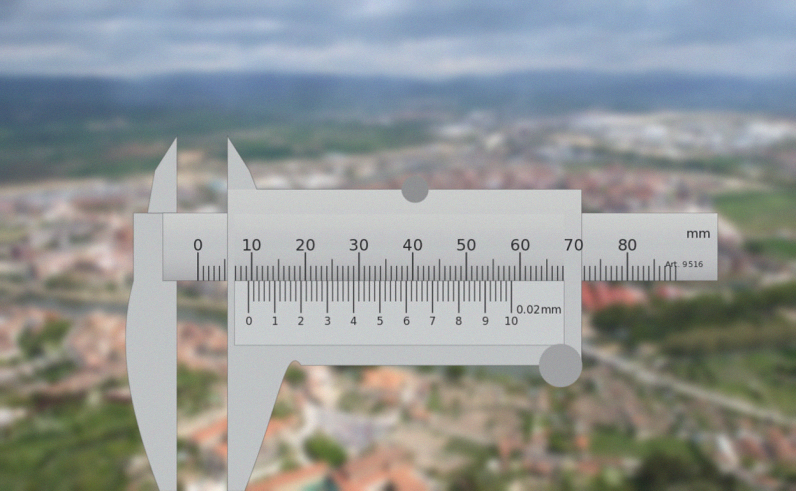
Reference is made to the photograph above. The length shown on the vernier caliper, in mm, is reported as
9.4 mm
